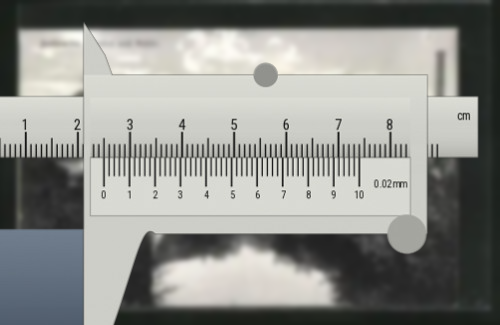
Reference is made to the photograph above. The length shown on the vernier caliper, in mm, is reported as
25.0 mm
